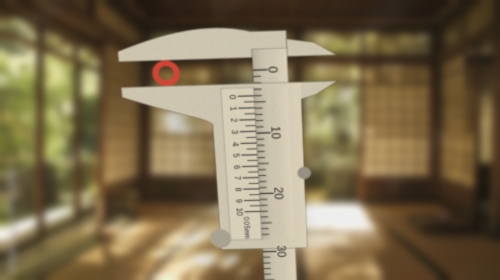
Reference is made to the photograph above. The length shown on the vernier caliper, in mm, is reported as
4.0 mm
